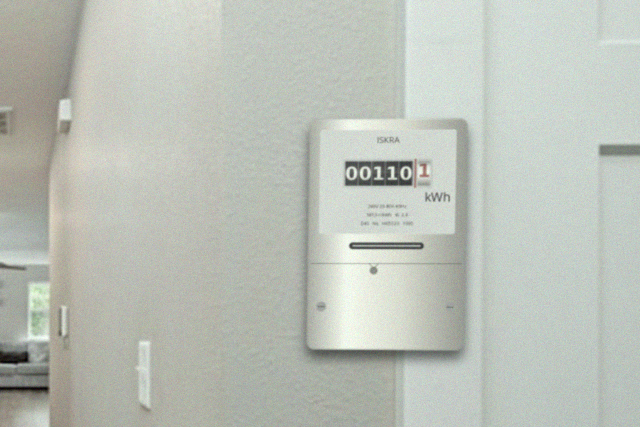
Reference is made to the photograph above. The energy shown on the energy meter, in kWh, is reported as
110.1 kWh
